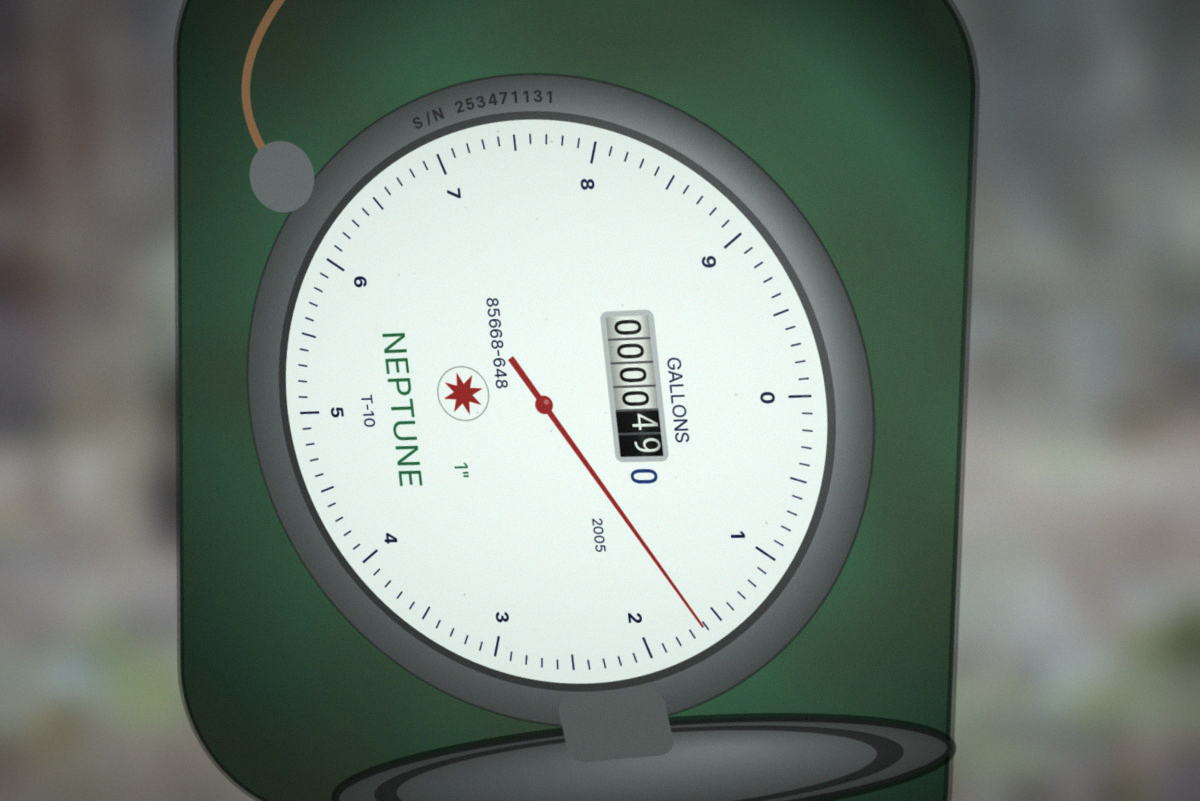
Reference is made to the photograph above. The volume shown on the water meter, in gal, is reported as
491.6 gal
